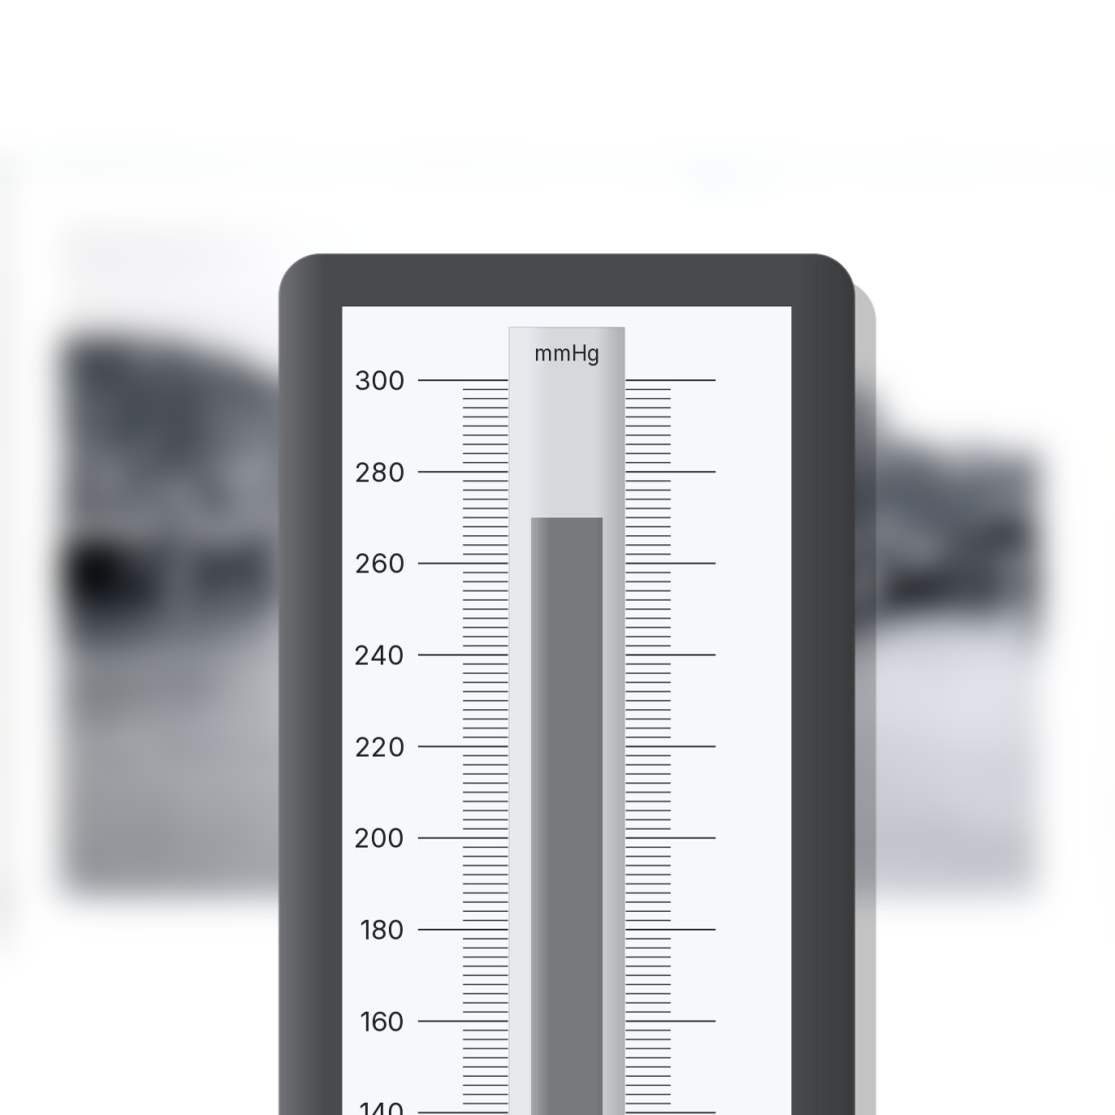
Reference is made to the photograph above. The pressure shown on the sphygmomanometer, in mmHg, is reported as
270 mmHg
